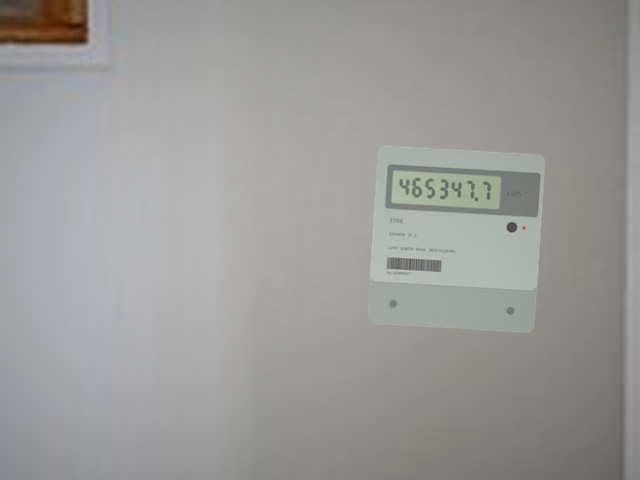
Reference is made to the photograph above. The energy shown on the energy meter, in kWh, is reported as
465347.7 kWh
